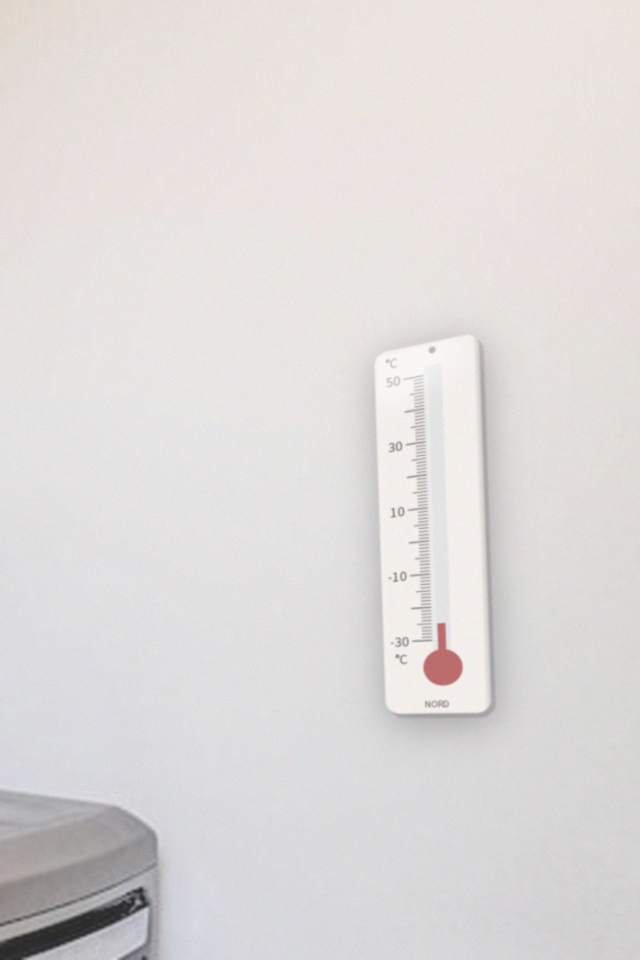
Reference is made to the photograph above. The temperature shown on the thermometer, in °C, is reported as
-25 °C
